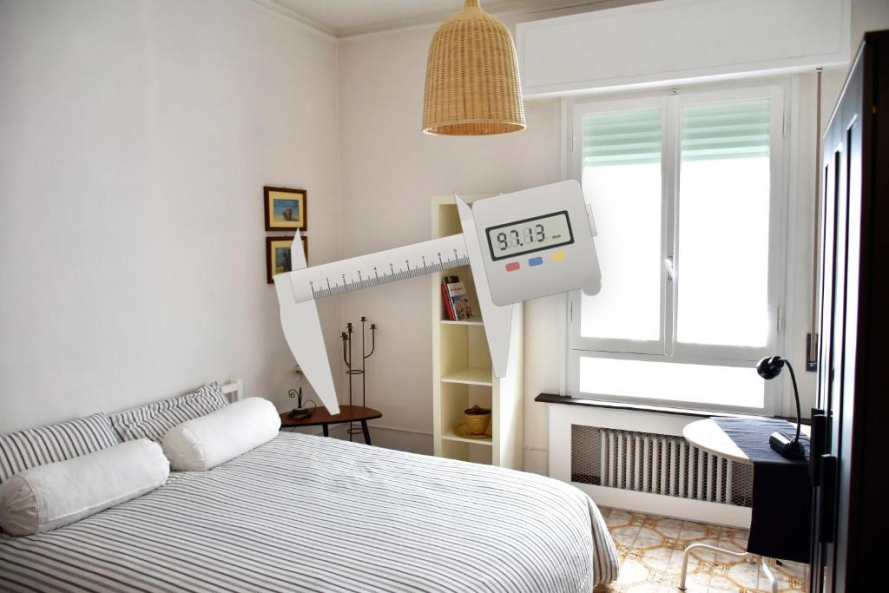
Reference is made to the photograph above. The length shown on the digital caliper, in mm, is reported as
97.13 mm
